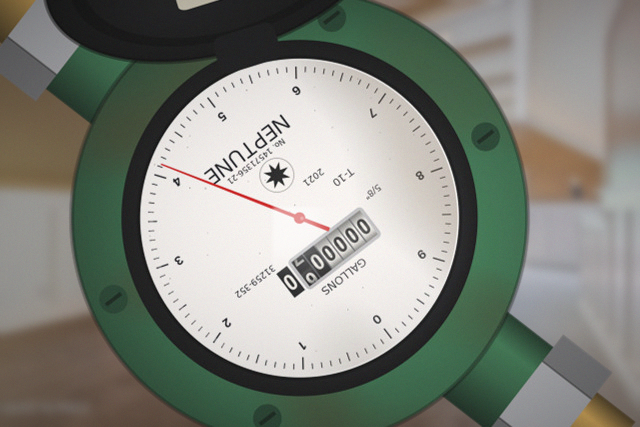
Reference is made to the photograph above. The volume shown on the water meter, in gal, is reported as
64.1 gal
